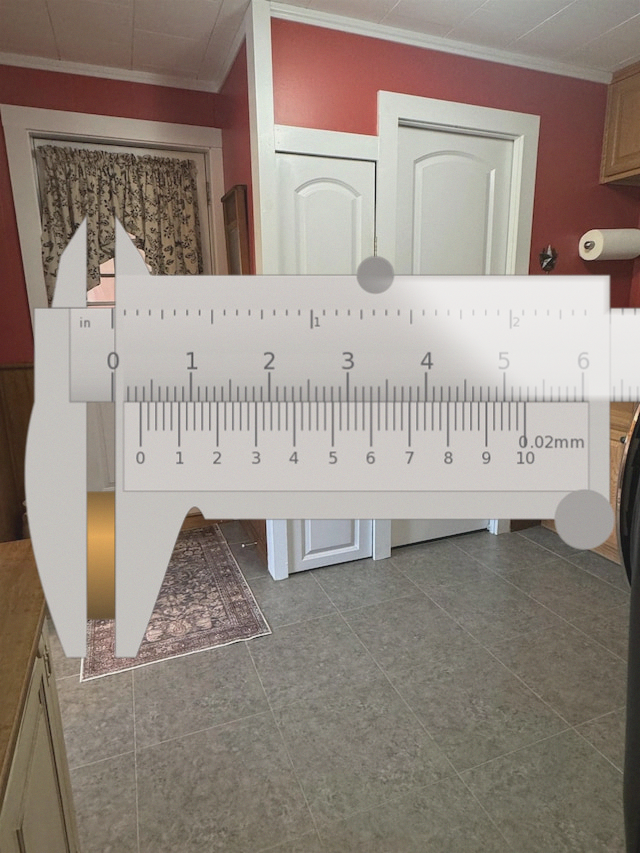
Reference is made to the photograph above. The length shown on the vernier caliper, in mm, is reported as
3.6 mm
